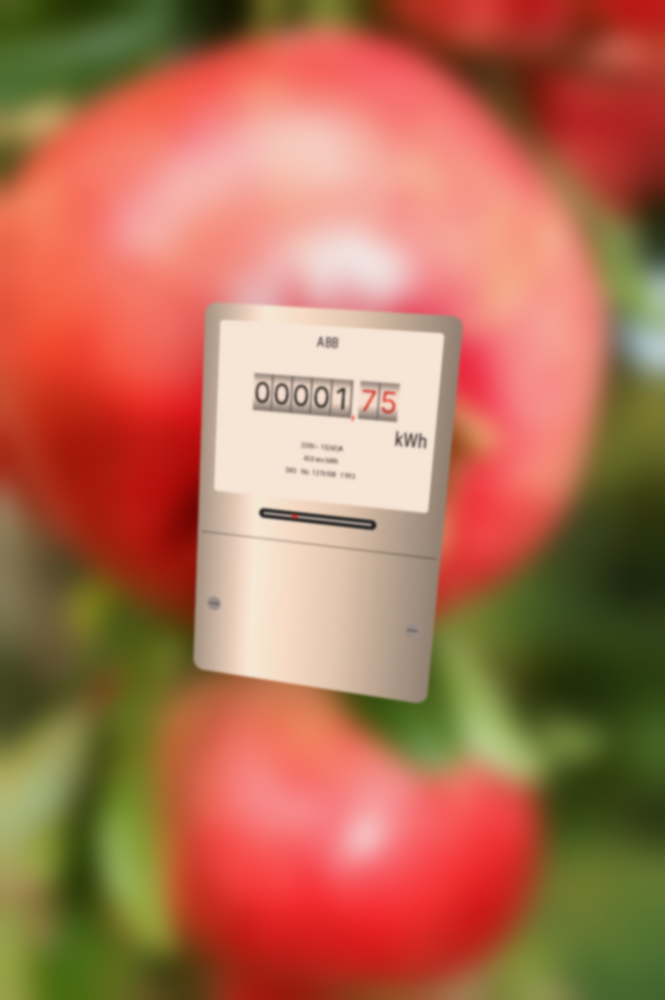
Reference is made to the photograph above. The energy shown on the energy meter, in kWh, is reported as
1.75 kWh
